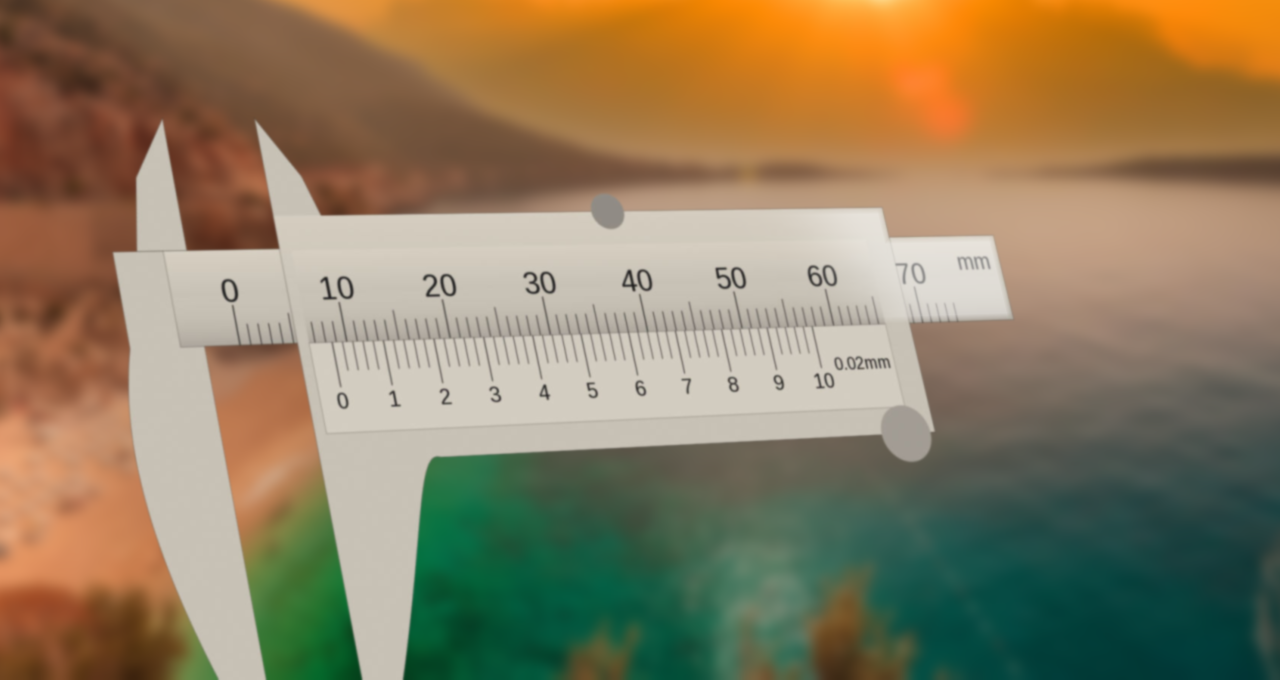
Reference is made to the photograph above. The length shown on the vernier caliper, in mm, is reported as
8.6 mm
